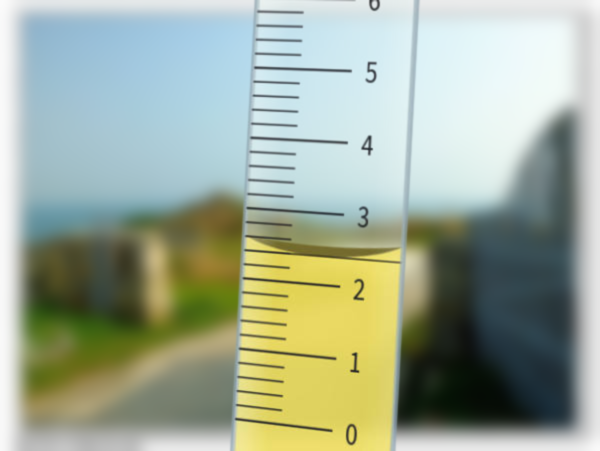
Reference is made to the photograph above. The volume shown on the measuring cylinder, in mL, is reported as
2.4 mL
